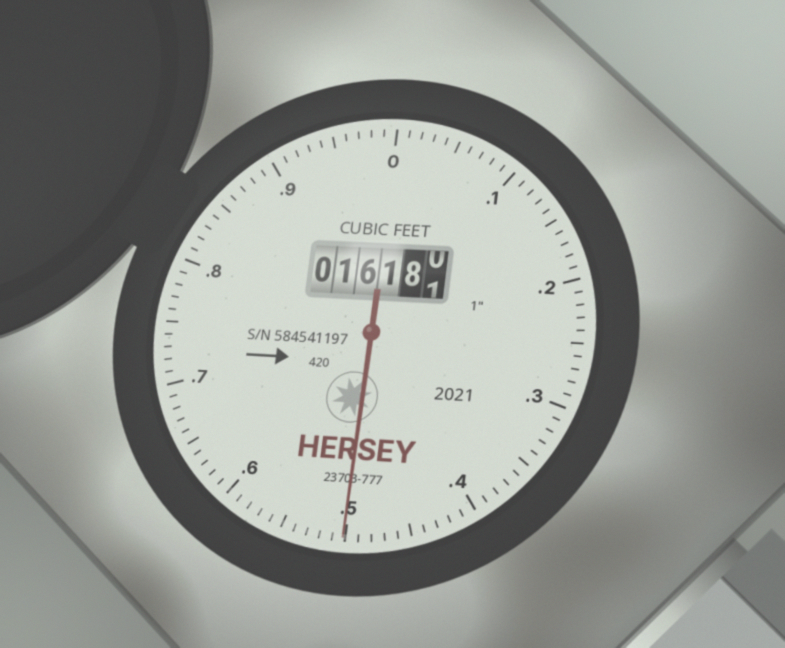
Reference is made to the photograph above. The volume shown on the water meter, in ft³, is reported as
16180.50 ft³
